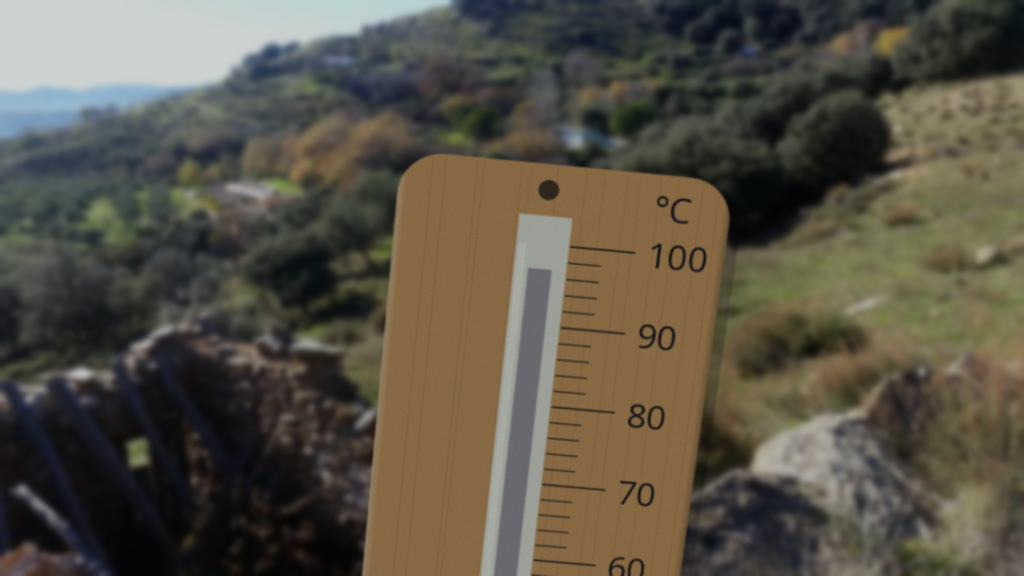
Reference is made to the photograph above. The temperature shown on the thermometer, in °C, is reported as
97 °C
